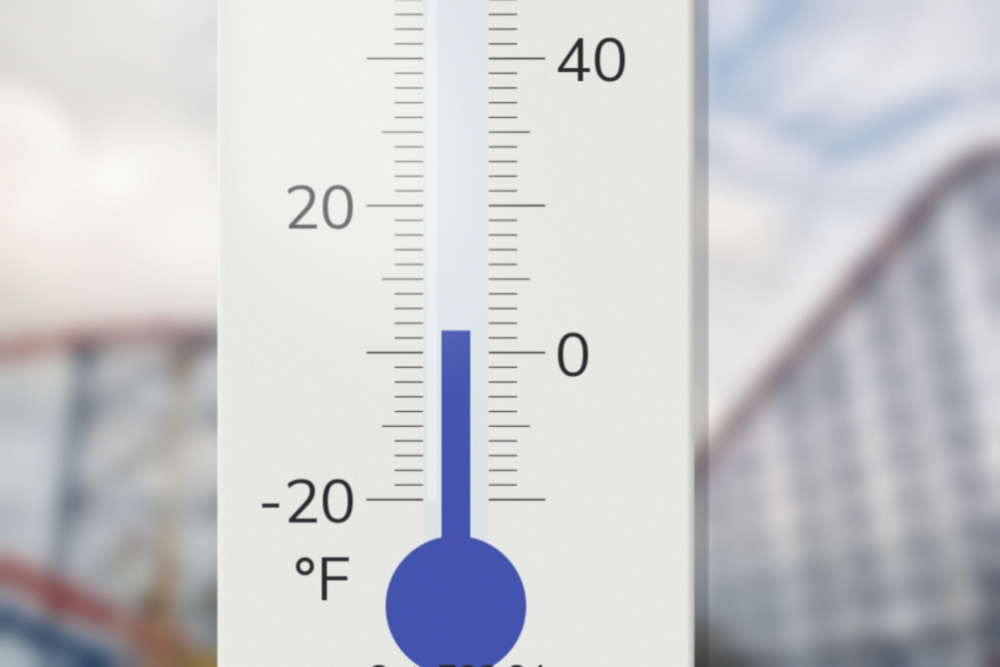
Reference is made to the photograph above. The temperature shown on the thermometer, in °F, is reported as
3 °F
